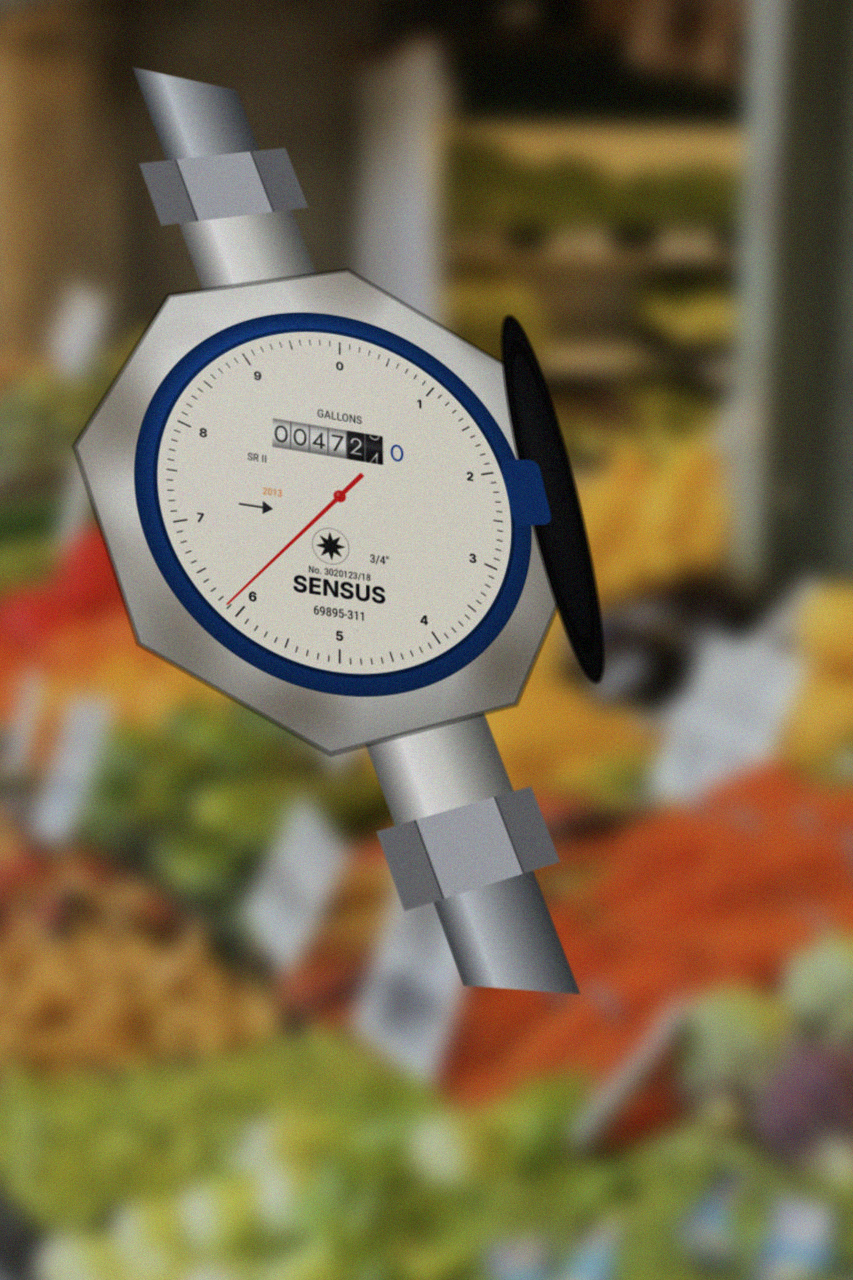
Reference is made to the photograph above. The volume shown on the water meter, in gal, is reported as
47236.1 gal
